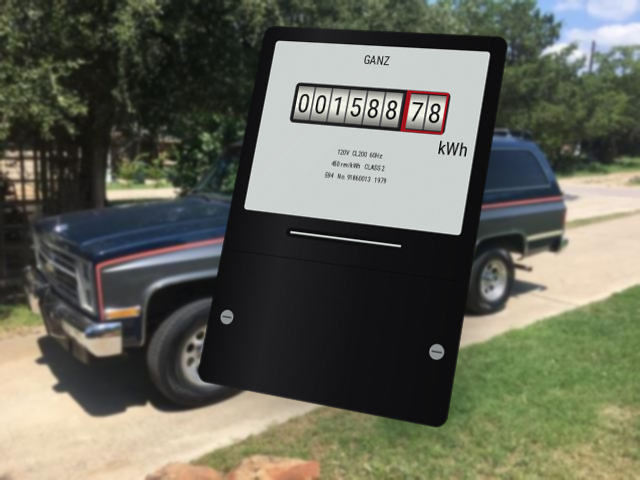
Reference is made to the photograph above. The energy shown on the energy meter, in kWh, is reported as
1588.78 kWh
